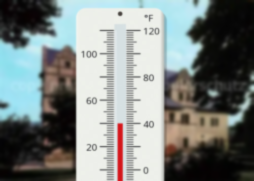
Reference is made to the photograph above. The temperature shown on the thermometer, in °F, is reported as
40 °F
